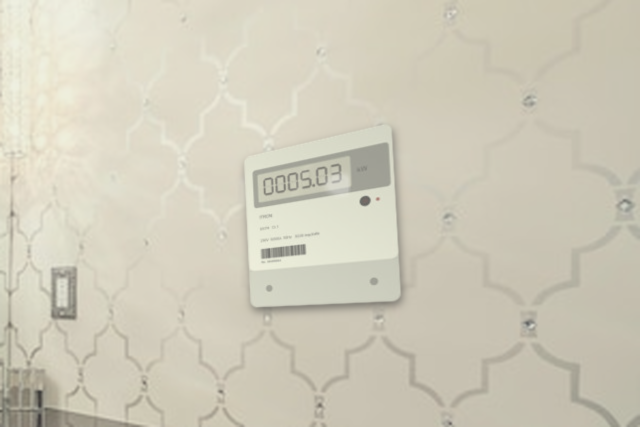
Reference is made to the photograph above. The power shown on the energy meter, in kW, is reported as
5.03 kW
